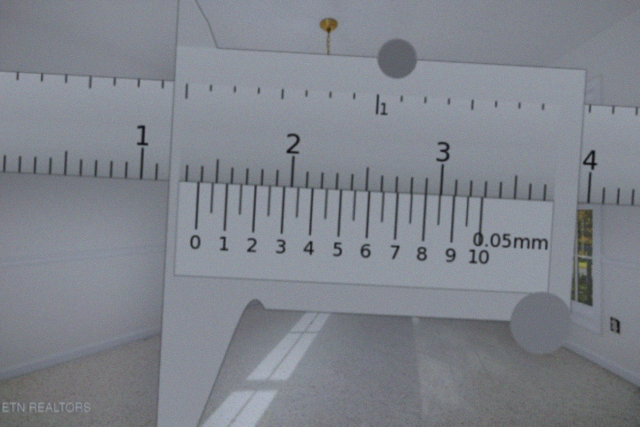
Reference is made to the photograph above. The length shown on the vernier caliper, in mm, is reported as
13.8 mm
